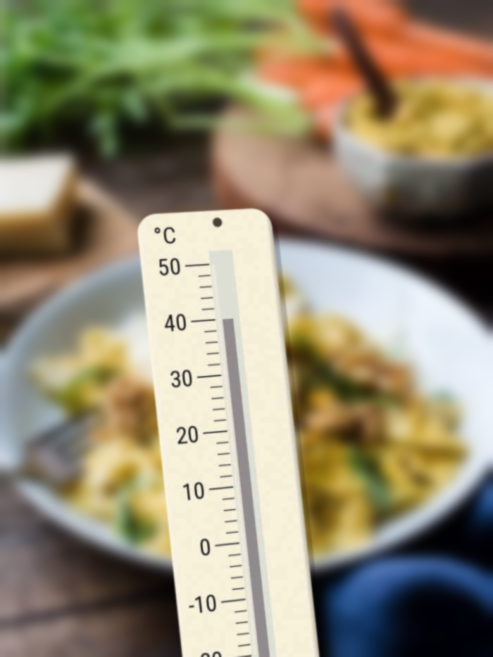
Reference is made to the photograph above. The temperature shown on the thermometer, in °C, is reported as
40 °C
